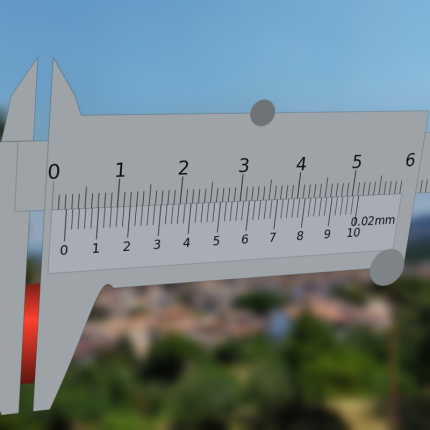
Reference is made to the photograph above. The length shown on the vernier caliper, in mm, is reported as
2.2 mm
